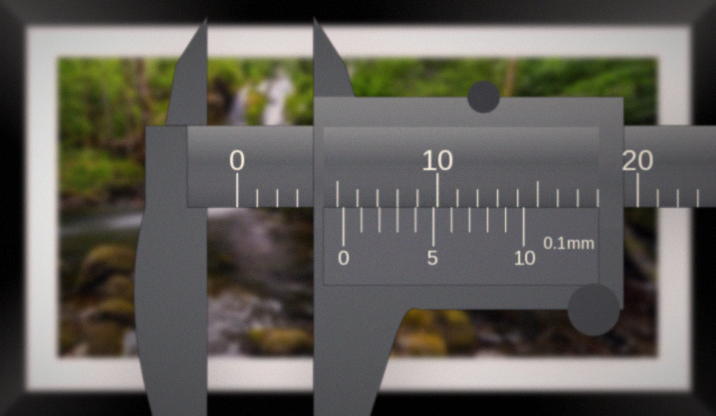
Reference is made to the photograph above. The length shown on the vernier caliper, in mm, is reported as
5.3 mm
